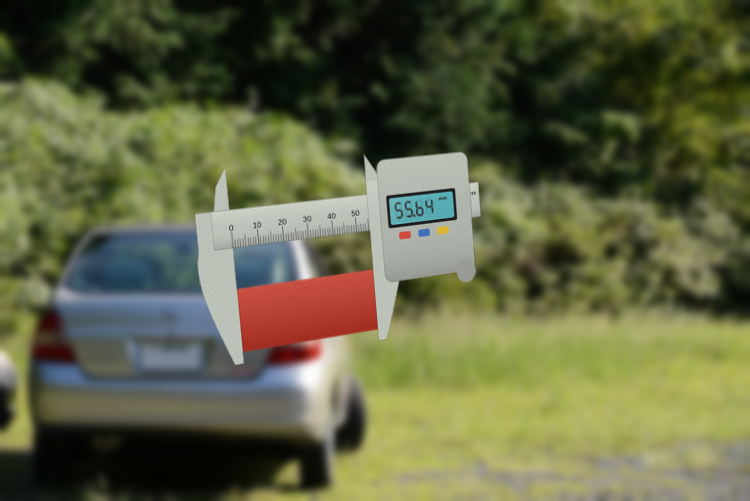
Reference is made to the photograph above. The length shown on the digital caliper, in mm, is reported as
55.64 mm
